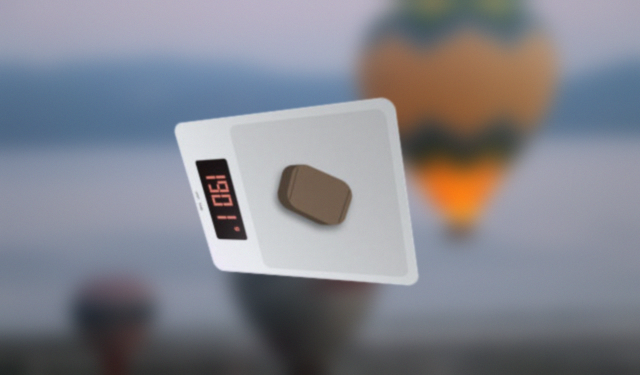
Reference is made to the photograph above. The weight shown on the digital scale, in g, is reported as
1901 g
